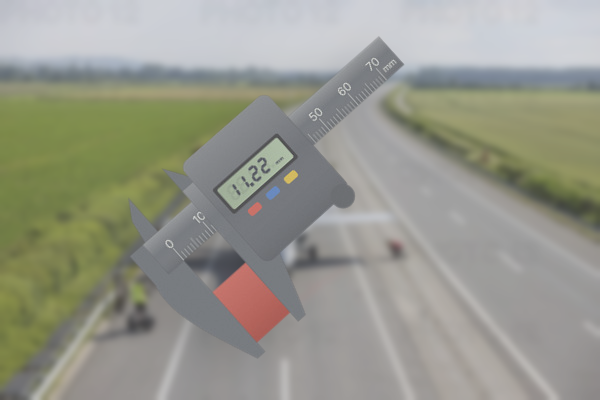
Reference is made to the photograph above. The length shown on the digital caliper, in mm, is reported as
11.22 mm
